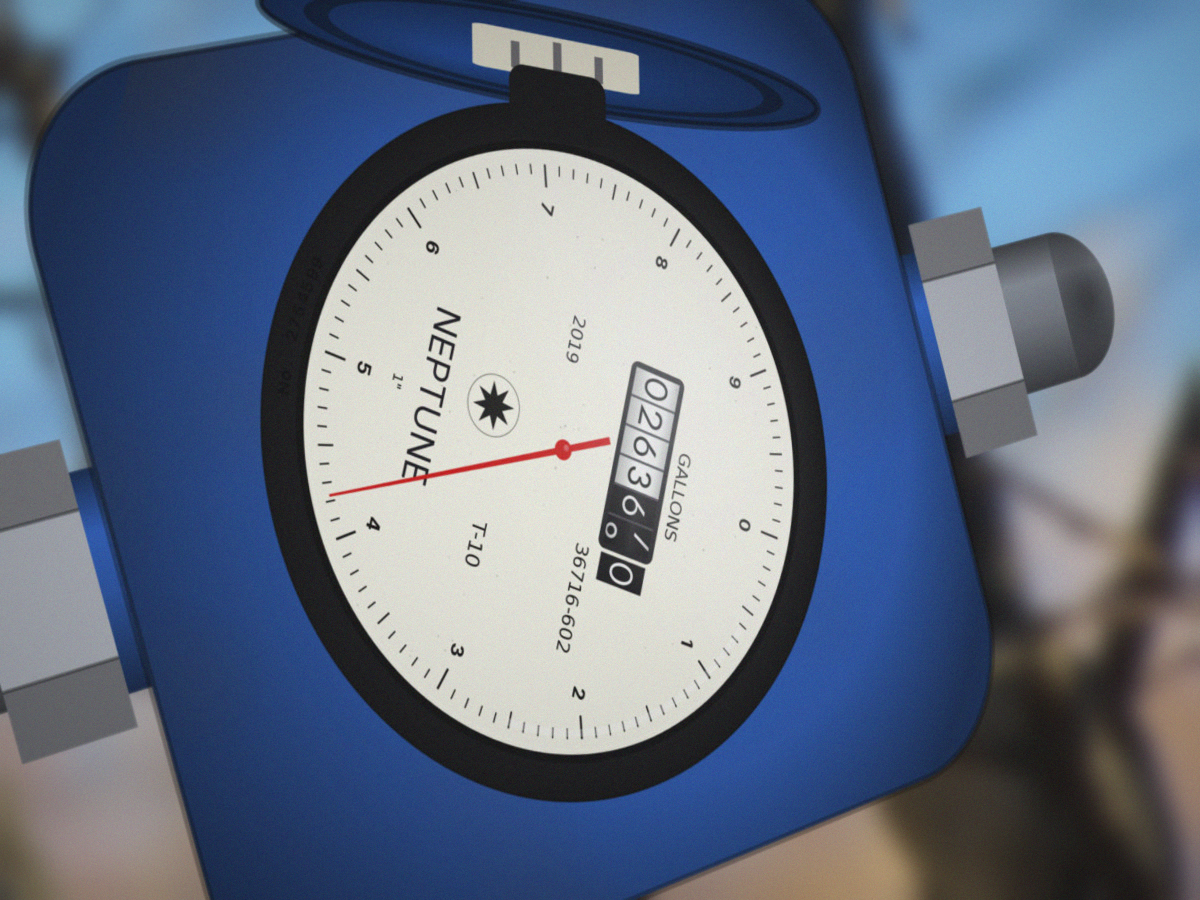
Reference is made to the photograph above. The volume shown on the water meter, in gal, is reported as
263674.2 gal
